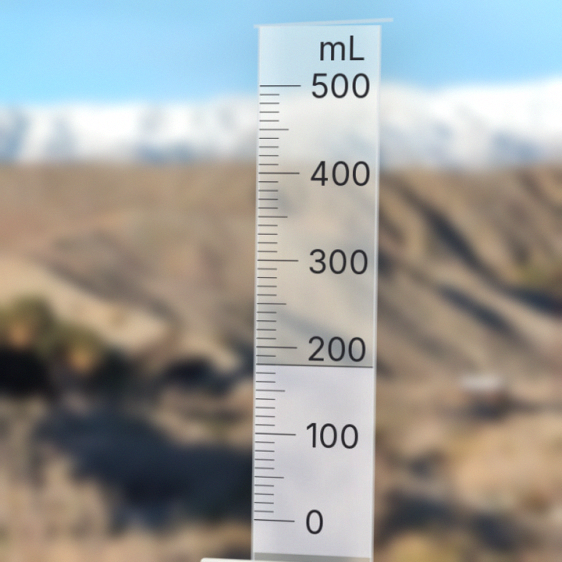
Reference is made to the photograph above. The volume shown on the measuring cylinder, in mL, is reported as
180 mL
